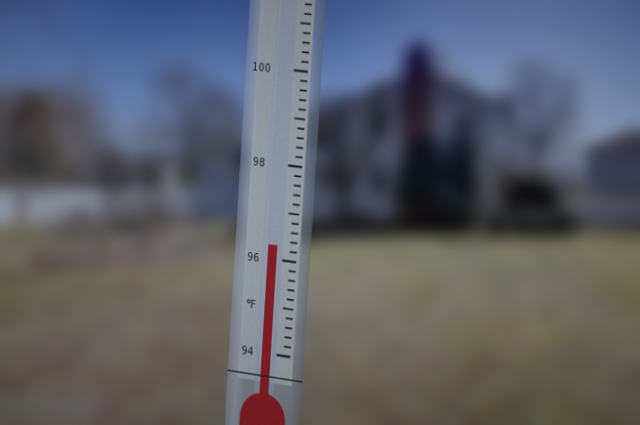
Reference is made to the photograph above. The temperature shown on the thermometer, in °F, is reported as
96.3 °F
